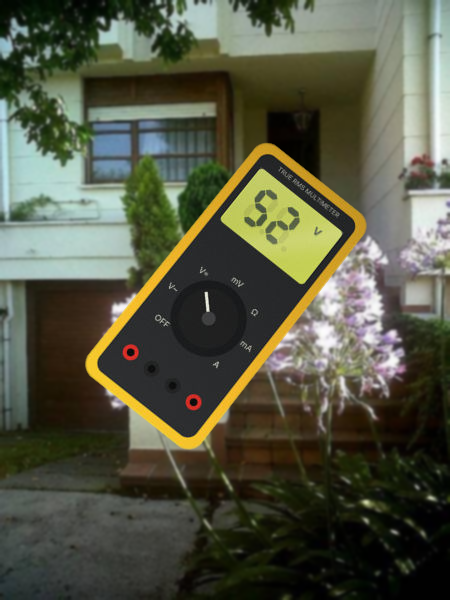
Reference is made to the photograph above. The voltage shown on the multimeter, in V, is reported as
52 V
